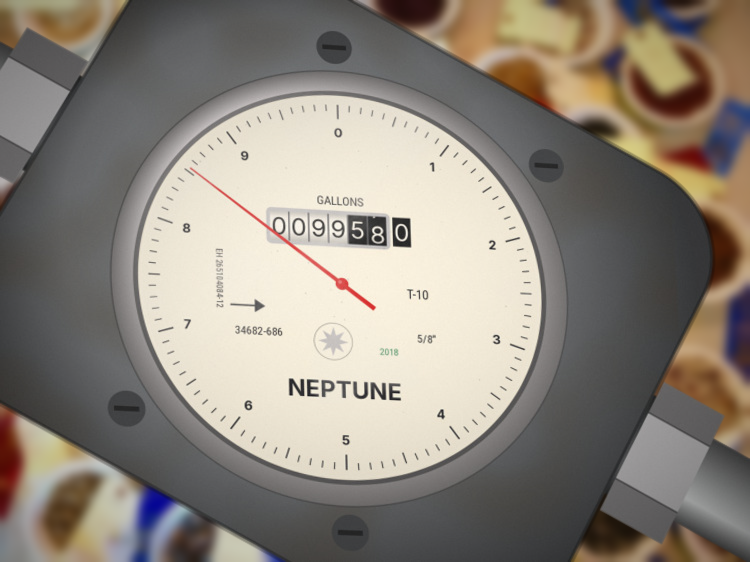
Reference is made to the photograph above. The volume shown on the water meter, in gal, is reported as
99578.5 gal
